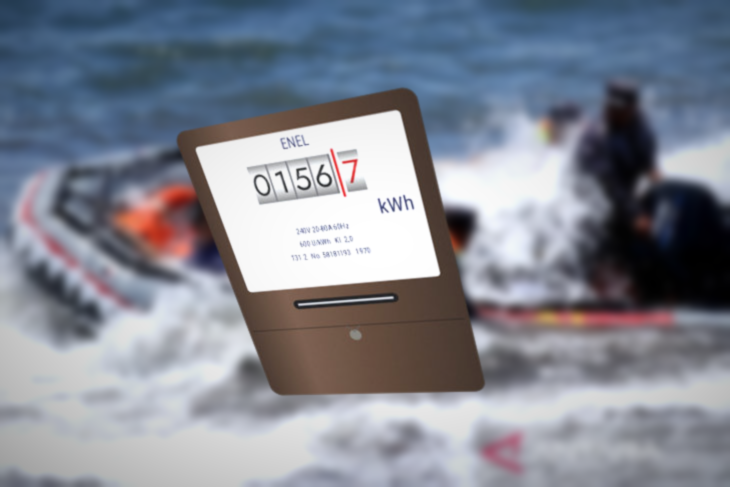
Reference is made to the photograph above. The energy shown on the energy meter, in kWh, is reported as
156.7 kWh
